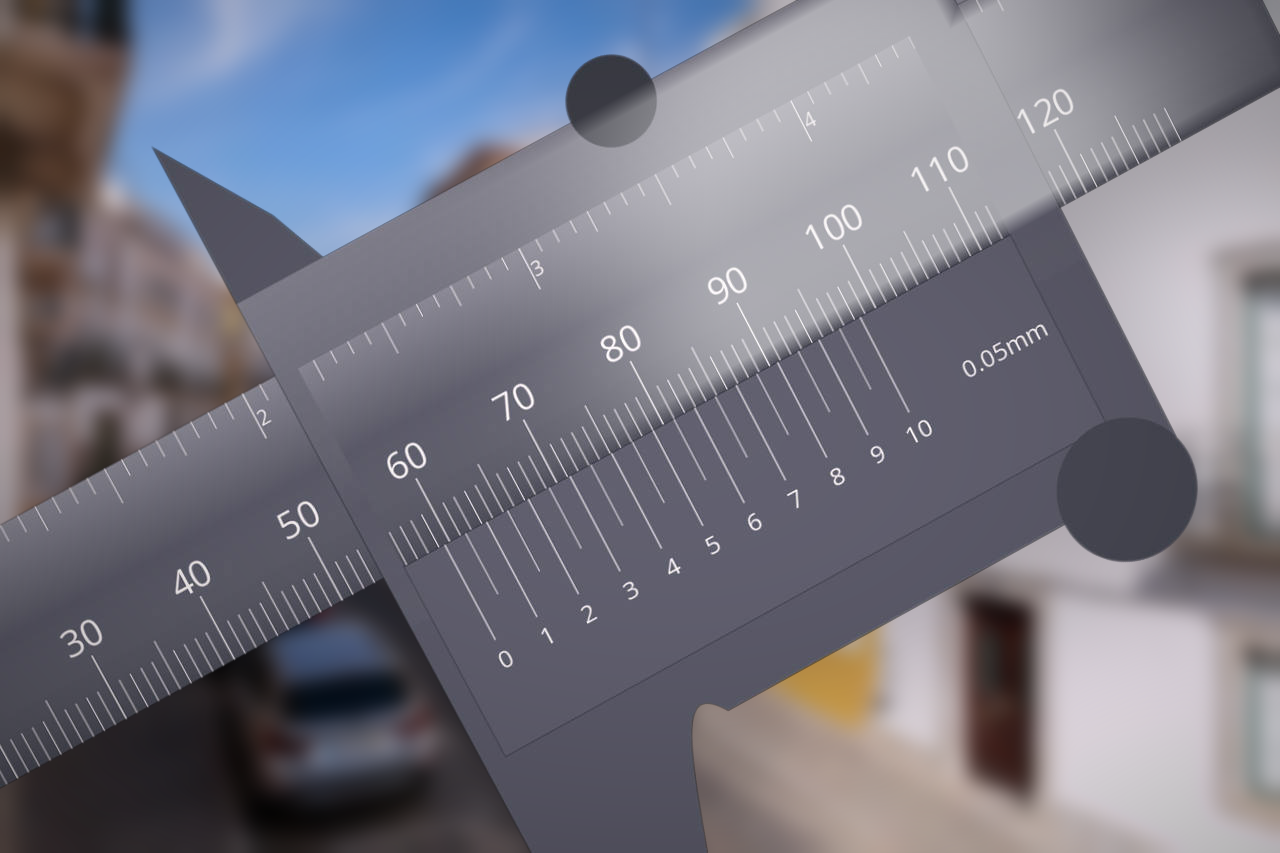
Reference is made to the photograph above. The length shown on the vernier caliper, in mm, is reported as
59.5 mm
